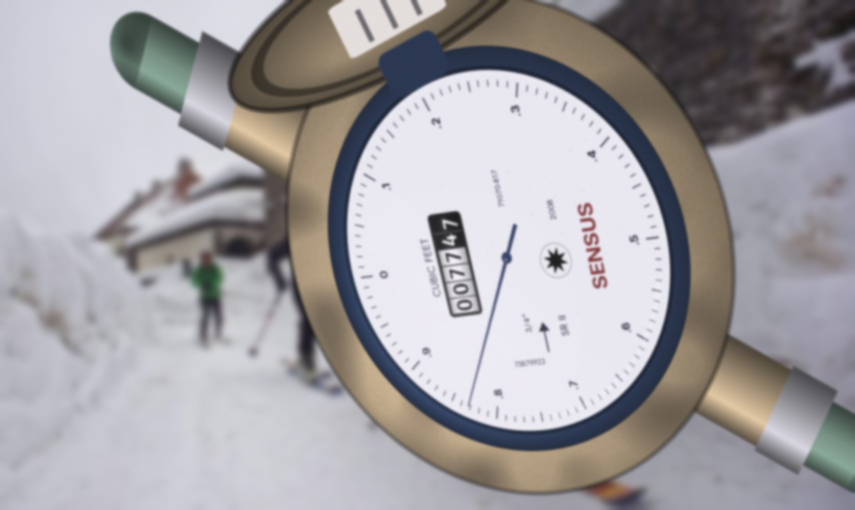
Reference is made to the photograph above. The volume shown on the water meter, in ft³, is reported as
7746.83 ft³
